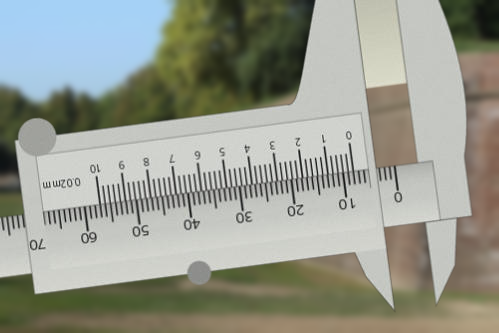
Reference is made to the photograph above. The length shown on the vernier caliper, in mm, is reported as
8.0 mm
